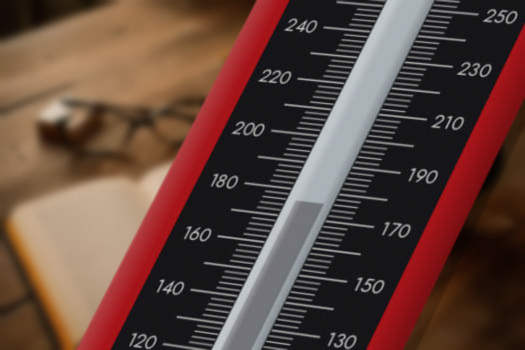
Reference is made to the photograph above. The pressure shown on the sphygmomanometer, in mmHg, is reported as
176 mmHg
